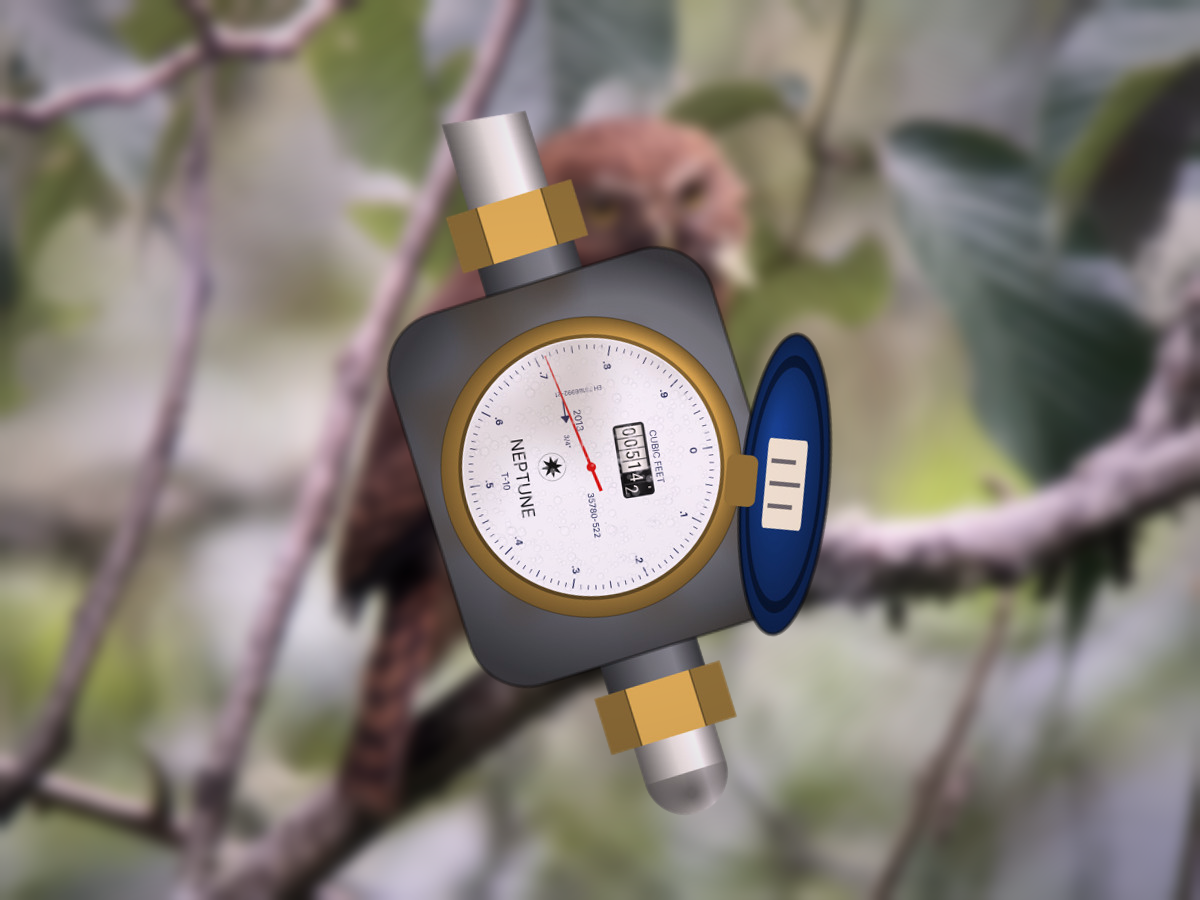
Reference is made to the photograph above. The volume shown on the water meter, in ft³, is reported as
5141.71 ft³
